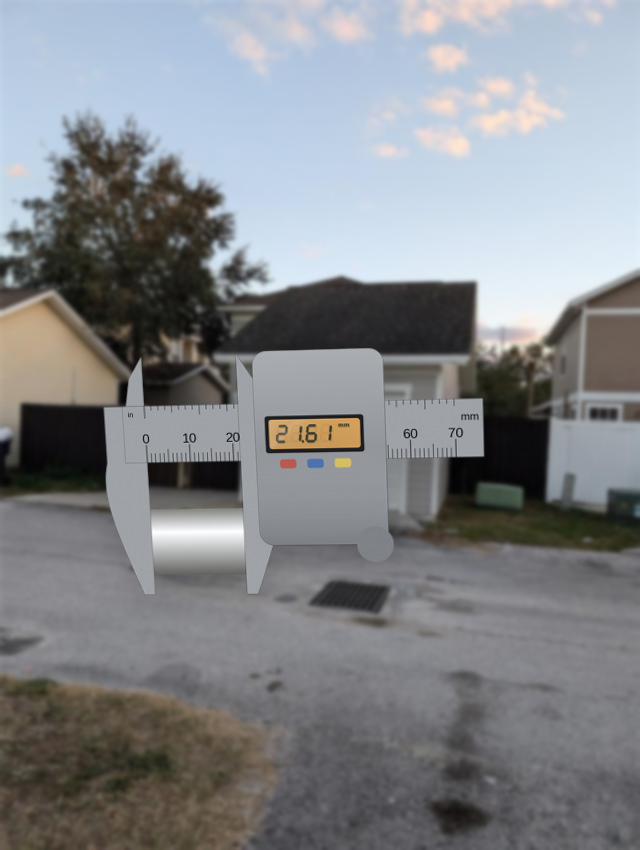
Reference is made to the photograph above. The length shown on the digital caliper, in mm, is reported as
21.61 mm
